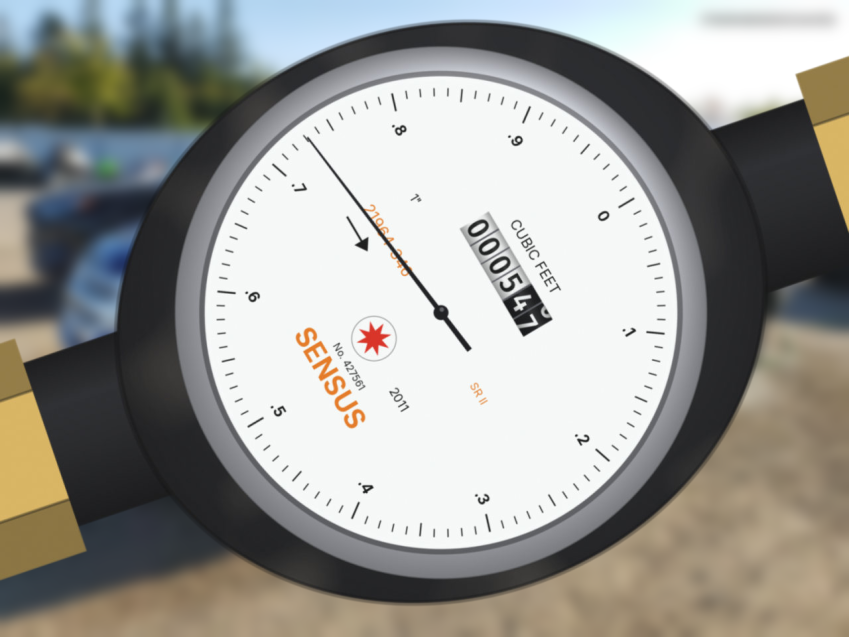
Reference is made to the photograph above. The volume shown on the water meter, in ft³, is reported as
546.73 ft³
